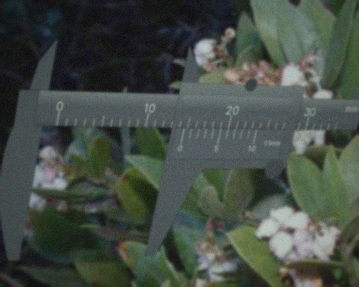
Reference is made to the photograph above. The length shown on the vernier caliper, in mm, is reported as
14.6 mm
